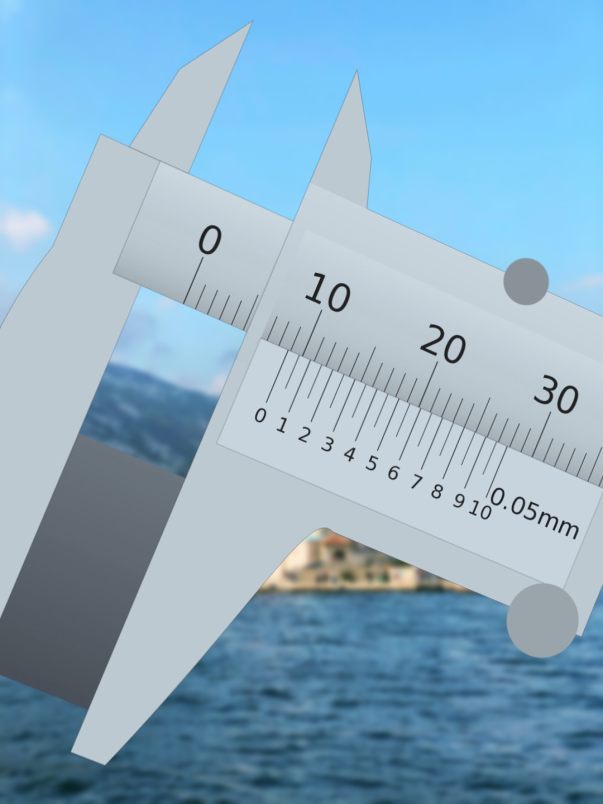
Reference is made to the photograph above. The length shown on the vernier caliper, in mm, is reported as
8.8 mm
